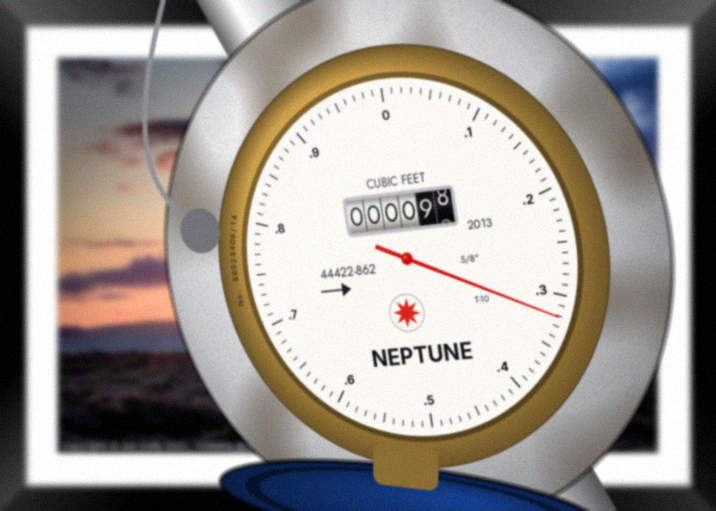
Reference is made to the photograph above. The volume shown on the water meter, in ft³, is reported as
98.32 ft³
